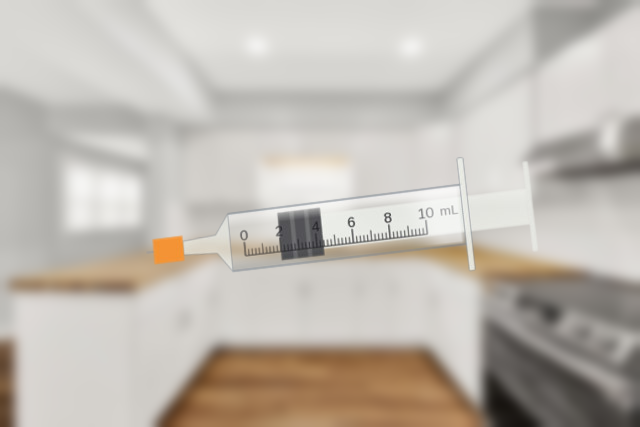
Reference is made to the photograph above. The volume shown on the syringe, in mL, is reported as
2 mL
